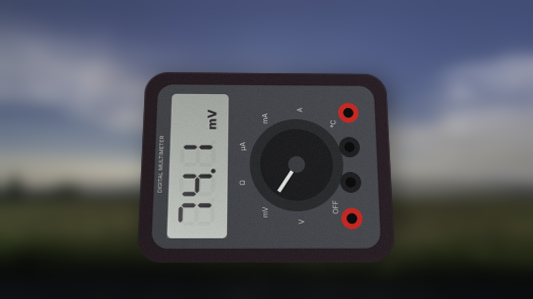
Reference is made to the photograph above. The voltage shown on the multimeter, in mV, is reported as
74.1 mV
